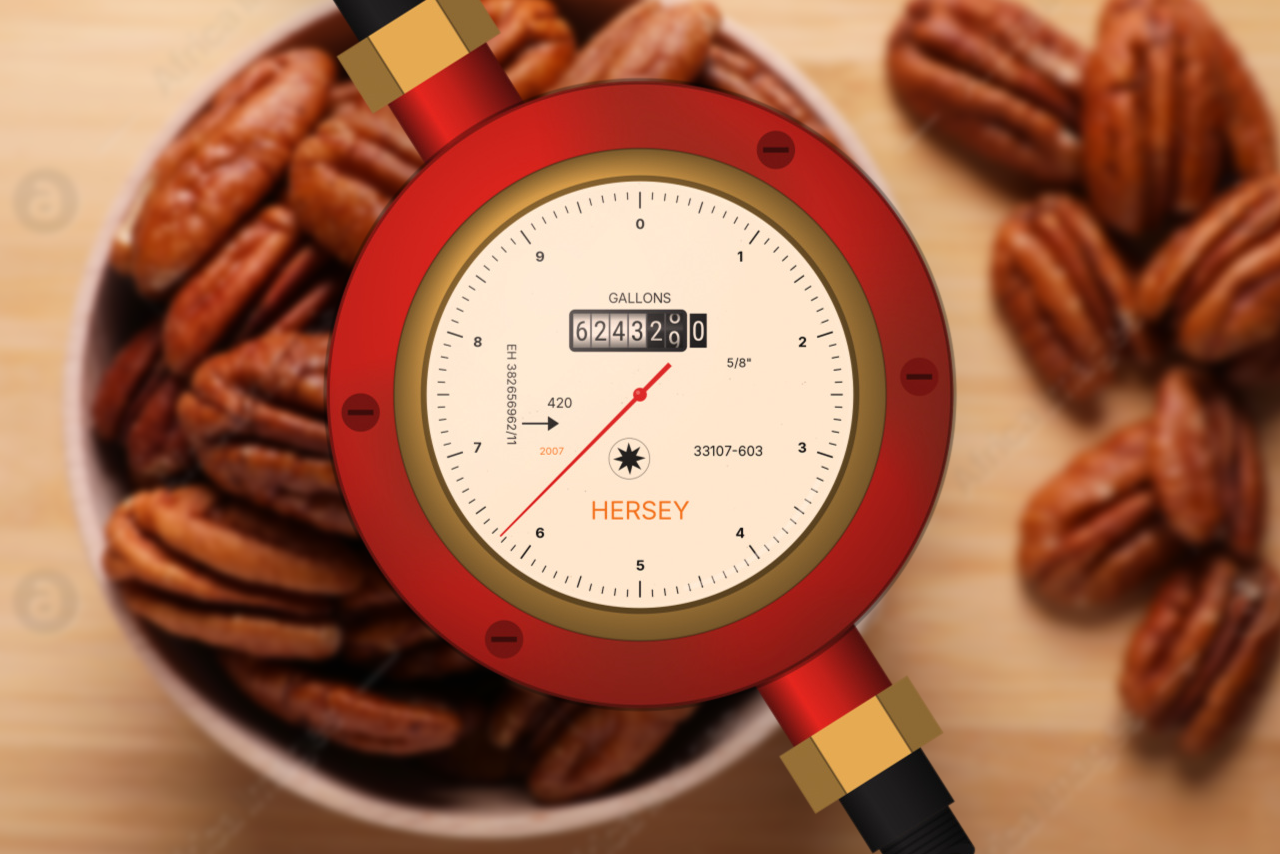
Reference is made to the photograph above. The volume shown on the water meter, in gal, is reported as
6243286.2 gal
